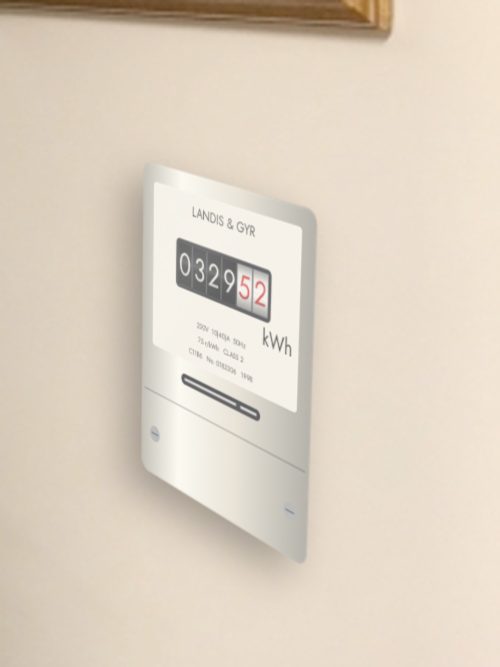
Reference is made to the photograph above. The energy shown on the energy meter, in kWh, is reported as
329.52 kWh
